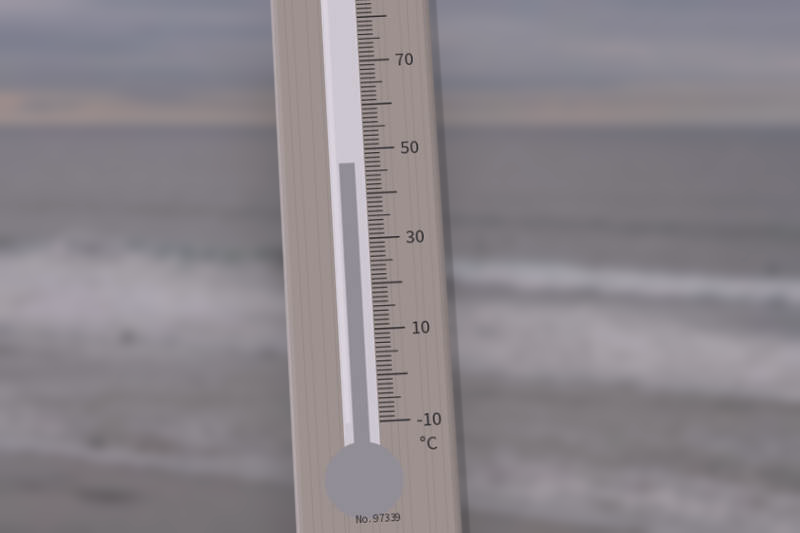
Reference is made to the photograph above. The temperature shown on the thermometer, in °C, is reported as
47 °C
